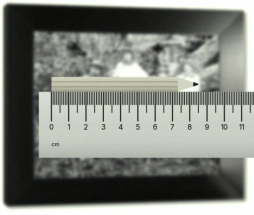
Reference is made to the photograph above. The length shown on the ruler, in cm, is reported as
8.5 cm
